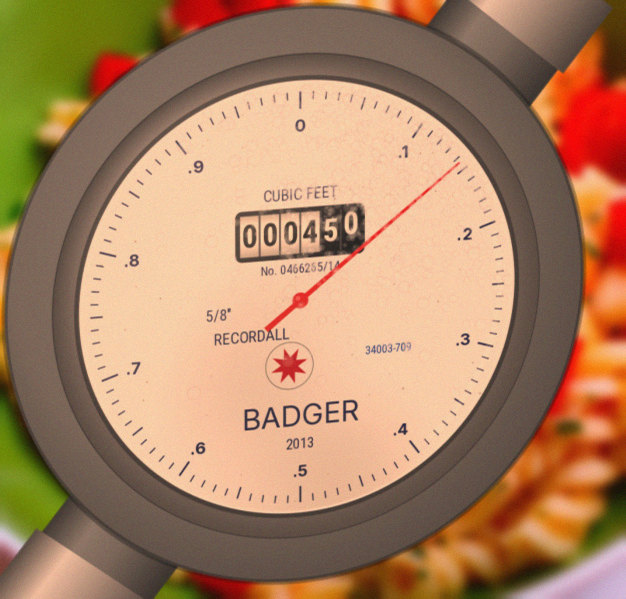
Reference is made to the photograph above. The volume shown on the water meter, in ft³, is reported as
450.14 ft³
